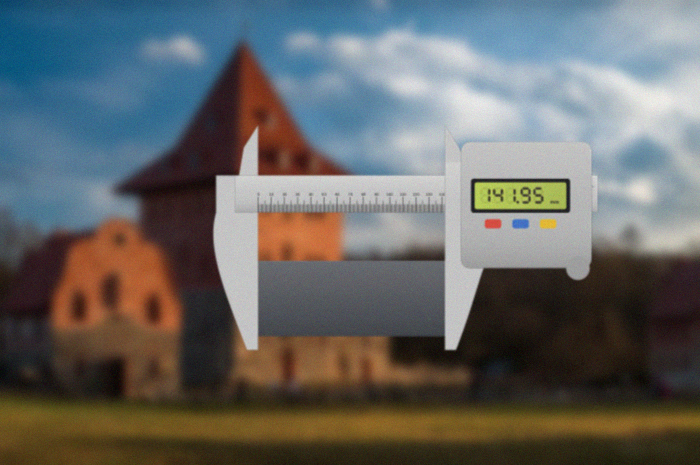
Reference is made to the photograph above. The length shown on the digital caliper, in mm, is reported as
141.95 mm
